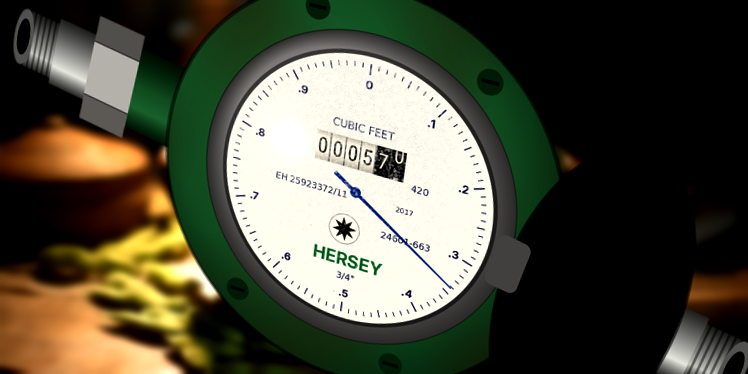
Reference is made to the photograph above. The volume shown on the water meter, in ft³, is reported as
570.34 ft³
